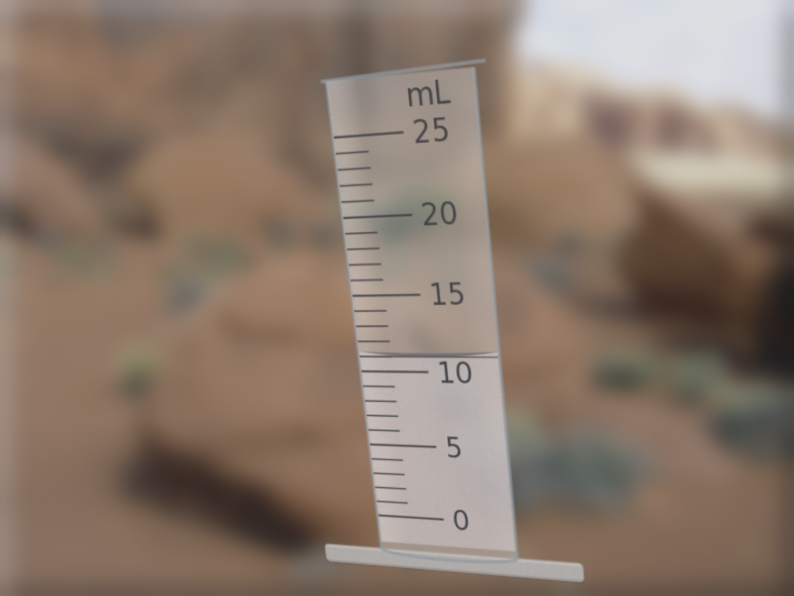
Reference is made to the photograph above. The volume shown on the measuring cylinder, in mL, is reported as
11 mL
